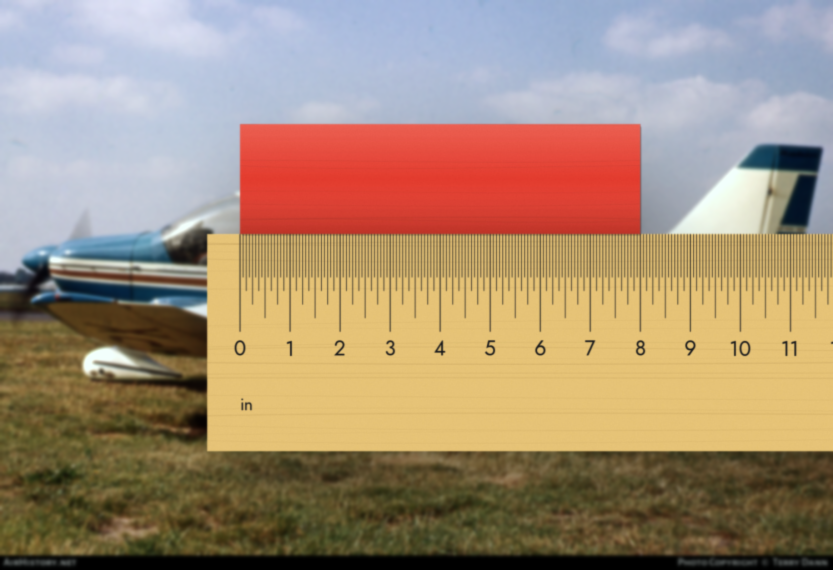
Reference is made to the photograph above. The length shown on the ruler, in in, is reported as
8 in
